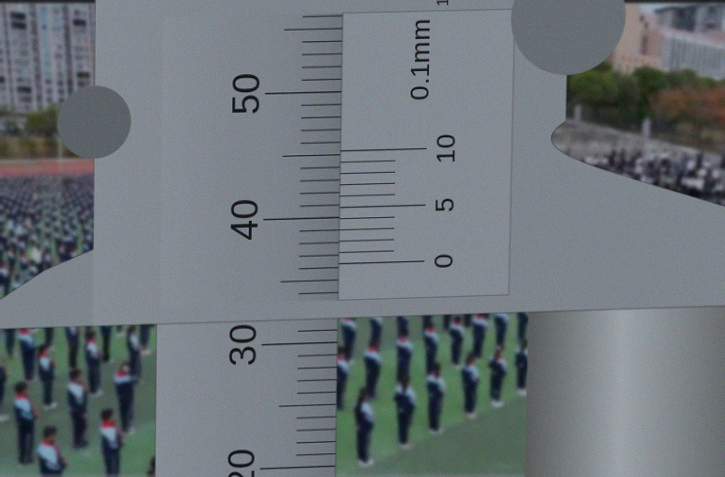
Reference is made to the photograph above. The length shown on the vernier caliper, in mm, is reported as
36.3 mm
